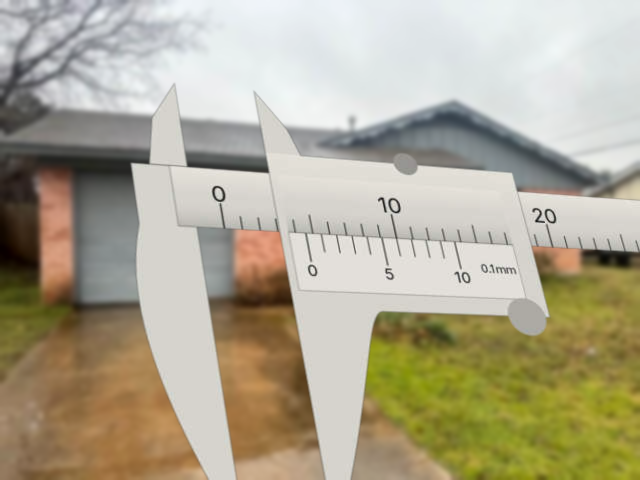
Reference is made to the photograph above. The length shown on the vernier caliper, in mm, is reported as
4.6 mm
